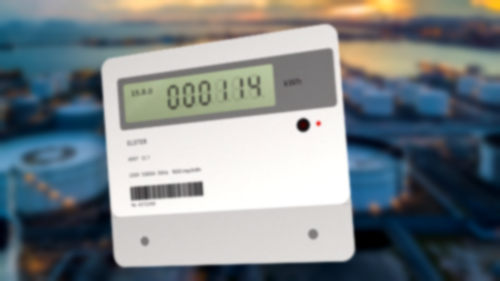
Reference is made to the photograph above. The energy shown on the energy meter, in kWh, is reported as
114 kWh
